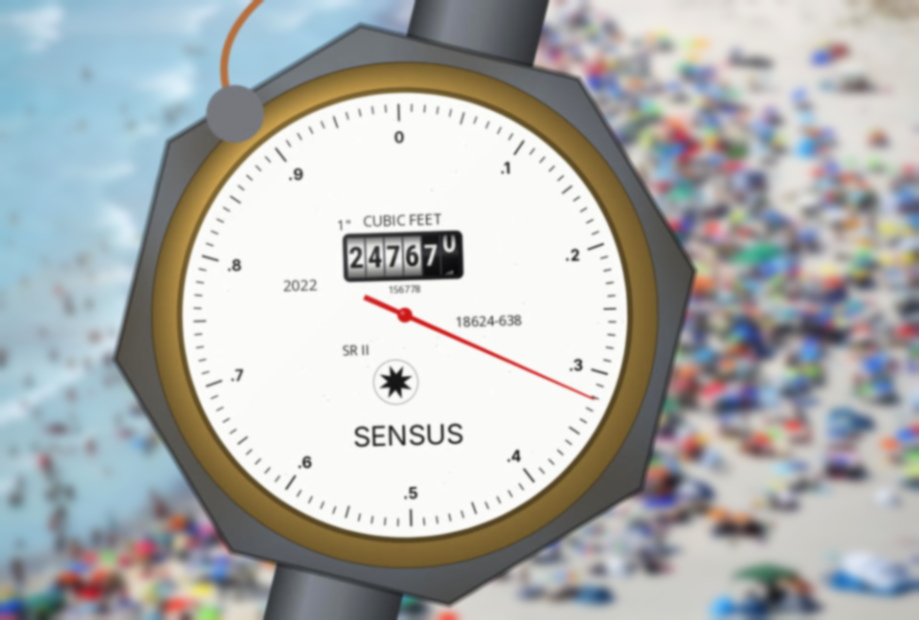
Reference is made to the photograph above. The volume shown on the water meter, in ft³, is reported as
247670.32 ft³
